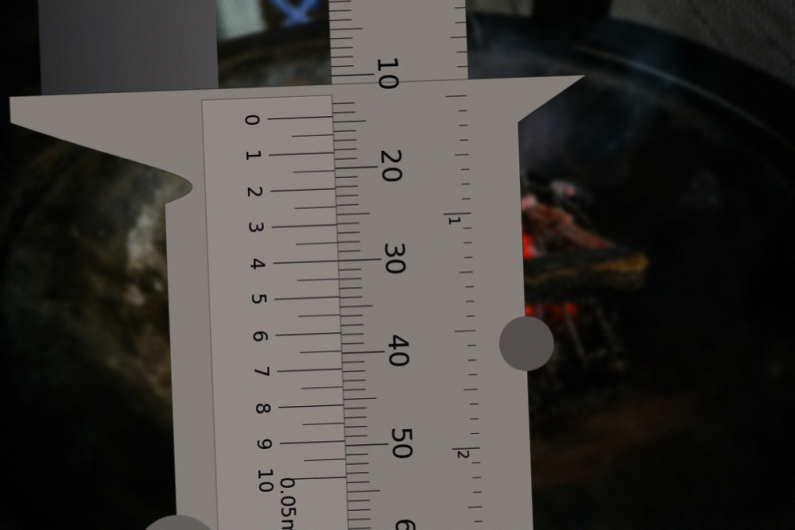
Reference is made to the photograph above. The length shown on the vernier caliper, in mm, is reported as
14.4 mm
